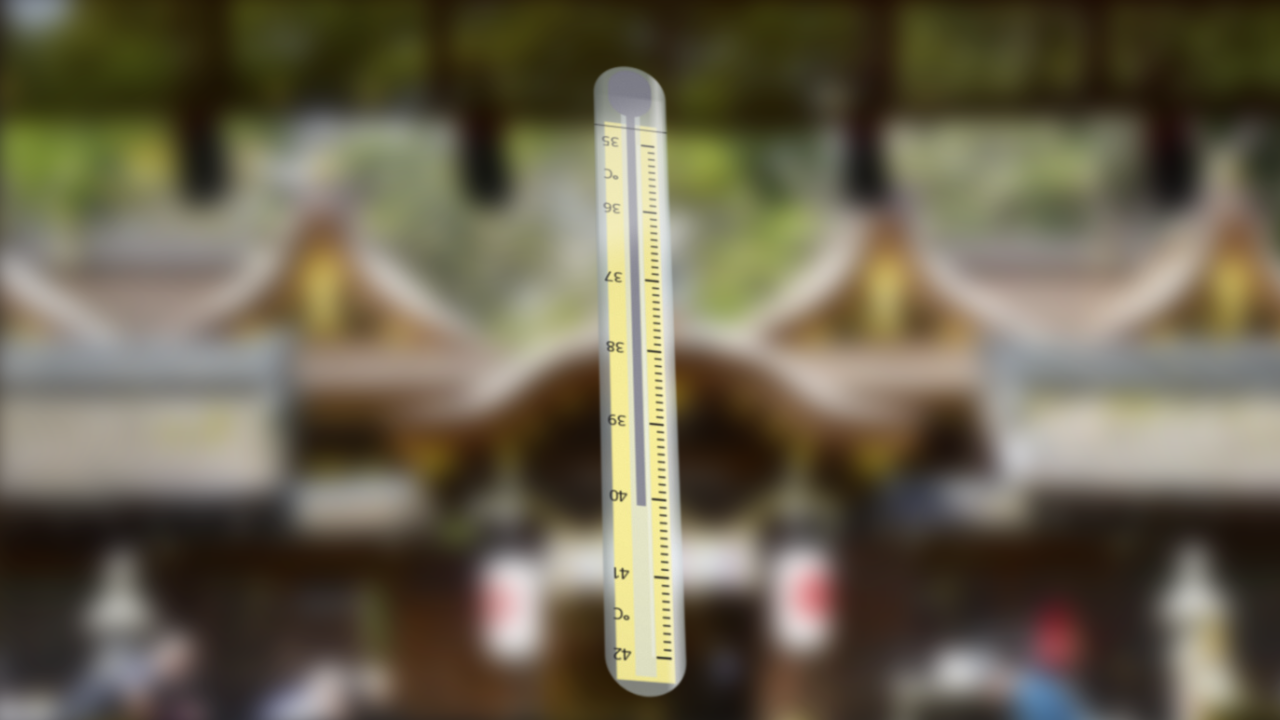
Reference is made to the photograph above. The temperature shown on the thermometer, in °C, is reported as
40.1 °C
